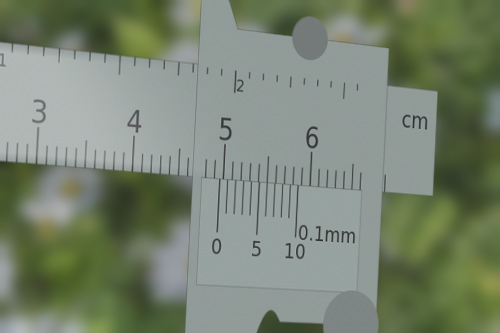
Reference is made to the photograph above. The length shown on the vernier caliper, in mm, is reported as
49.6 mm
